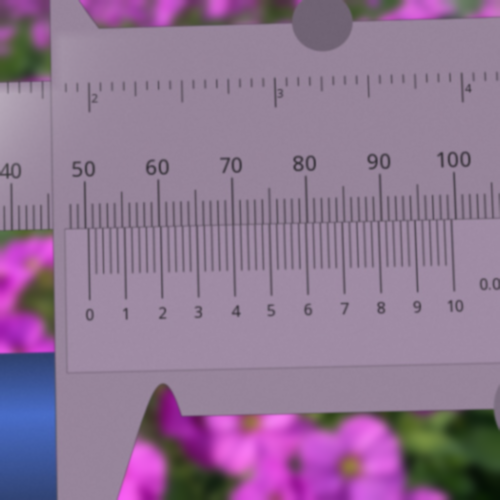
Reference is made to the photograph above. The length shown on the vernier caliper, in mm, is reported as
50.4 mm
